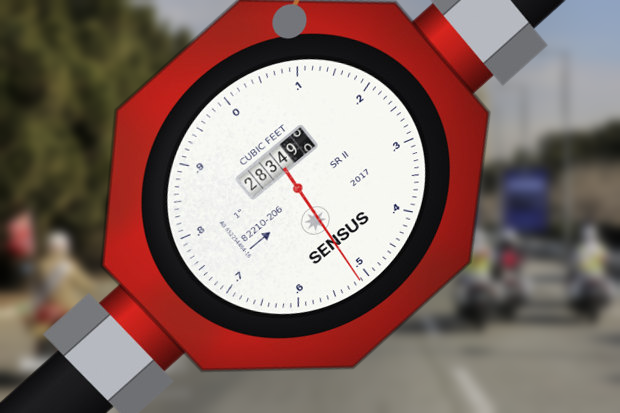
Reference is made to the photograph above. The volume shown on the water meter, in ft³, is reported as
283498.51 ft³
